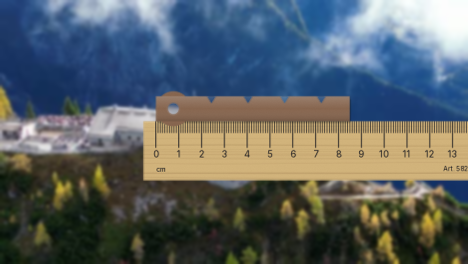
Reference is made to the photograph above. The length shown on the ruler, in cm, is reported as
8.5 cm
